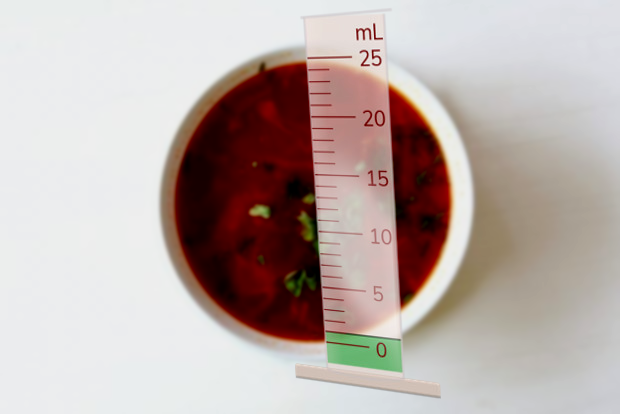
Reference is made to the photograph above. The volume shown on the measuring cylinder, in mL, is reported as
1 mL
